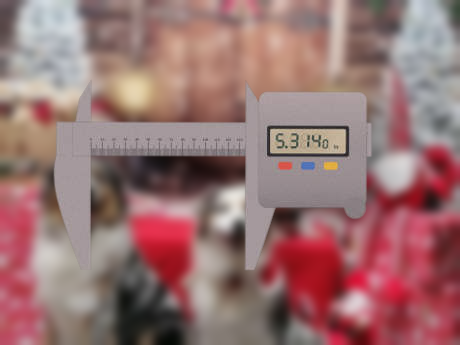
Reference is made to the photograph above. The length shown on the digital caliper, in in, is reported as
5.3140 in
